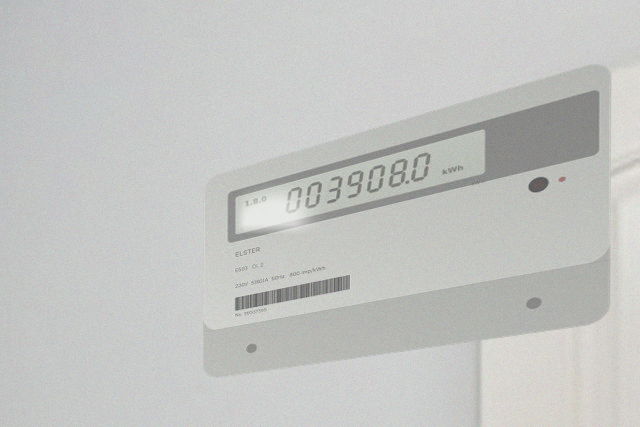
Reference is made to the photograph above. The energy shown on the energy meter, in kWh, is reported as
3908.0 kWh
